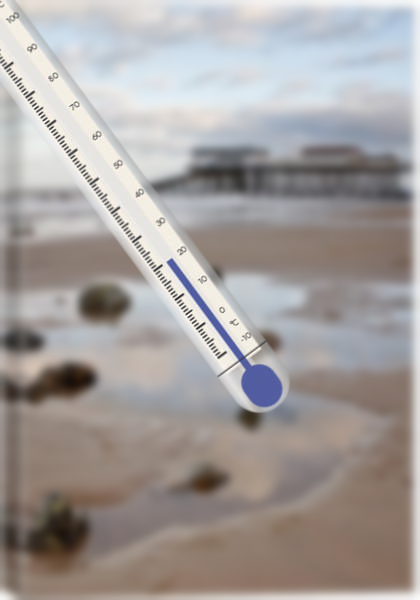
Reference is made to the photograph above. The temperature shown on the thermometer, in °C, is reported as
20 °C
